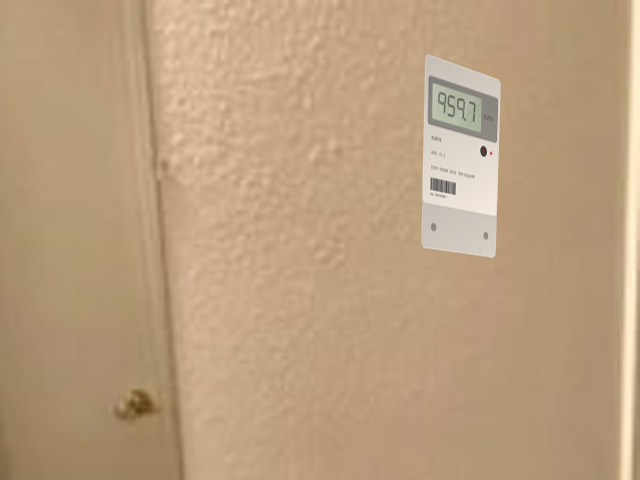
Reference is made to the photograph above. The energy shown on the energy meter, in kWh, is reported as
959.7 kWh
